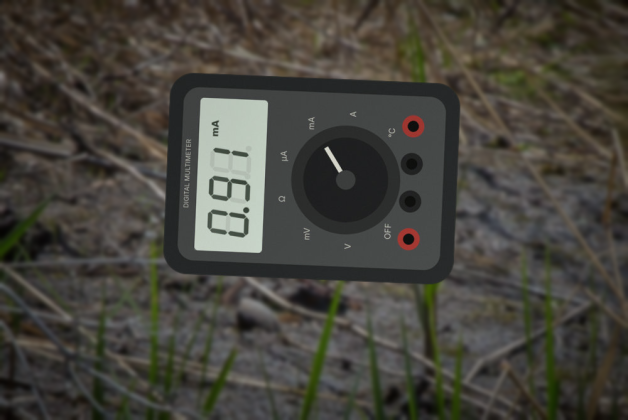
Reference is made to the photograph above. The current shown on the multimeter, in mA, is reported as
0.91 mA
